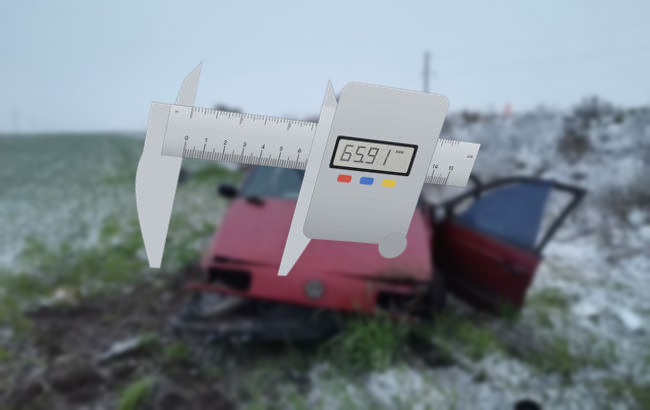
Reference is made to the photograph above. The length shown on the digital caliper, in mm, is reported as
65.91 mm
